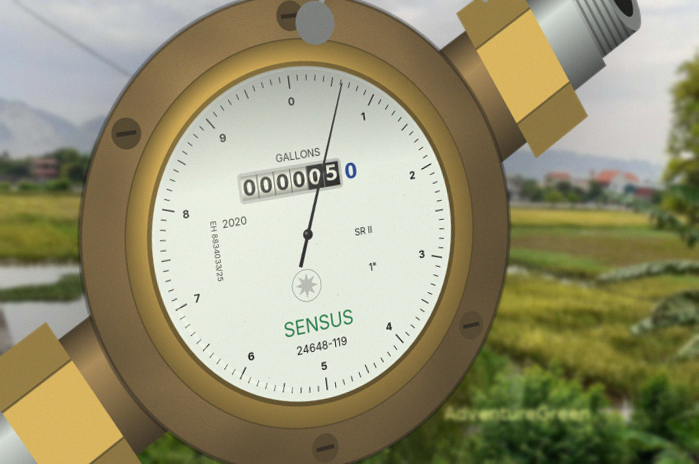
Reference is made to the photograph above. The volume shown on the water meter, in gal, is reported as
50.6 gal
